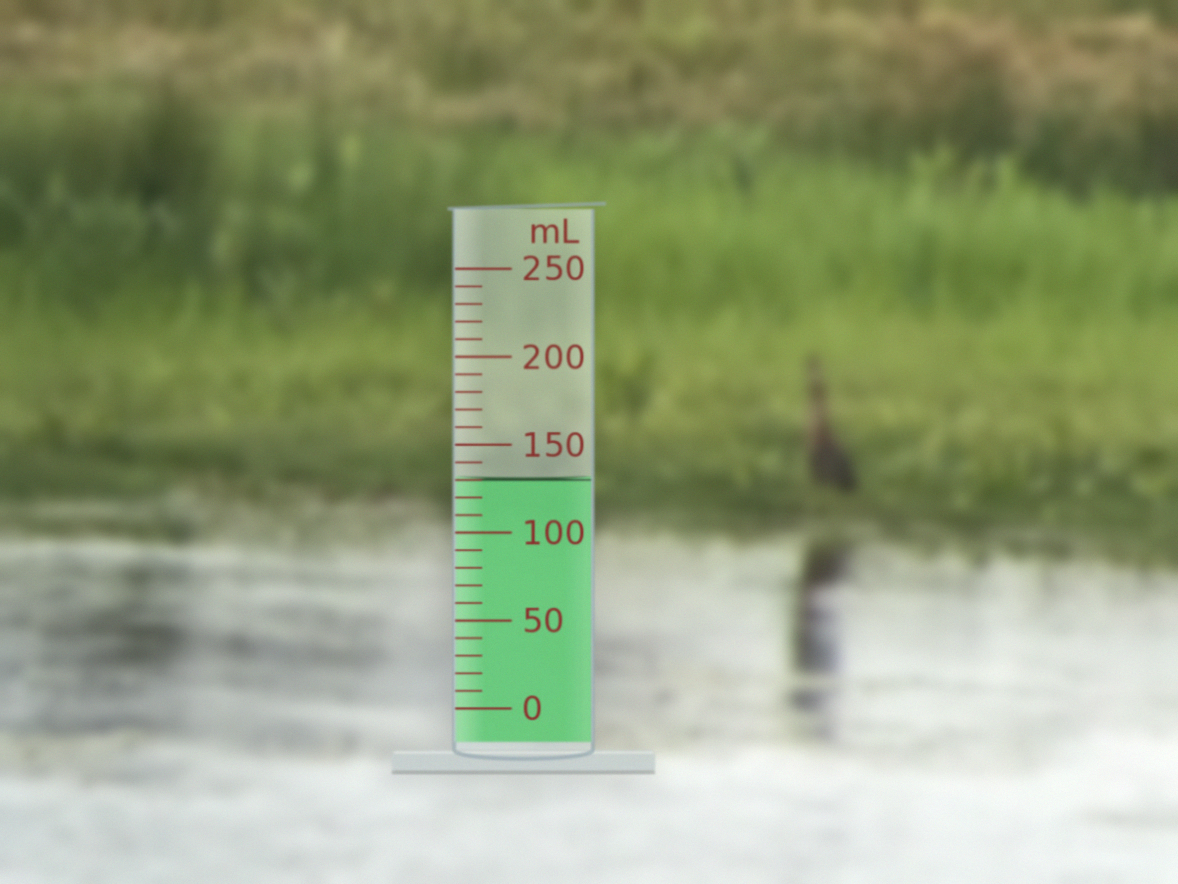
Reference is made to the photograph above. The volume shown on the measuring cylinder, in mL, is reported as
130 mL
